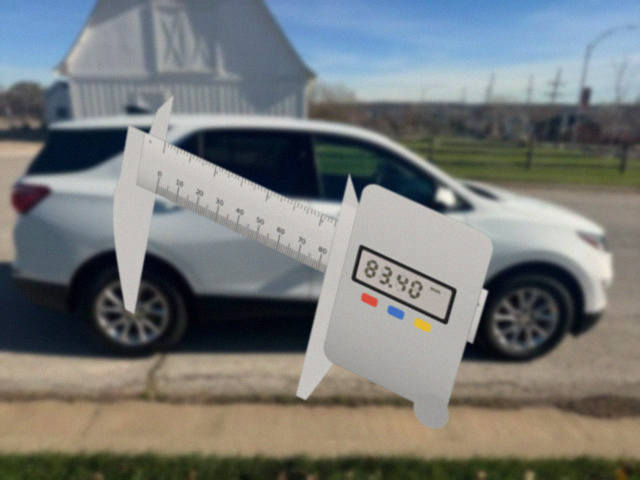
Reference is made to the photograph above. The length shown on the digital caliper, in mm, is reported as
83.40 mm
